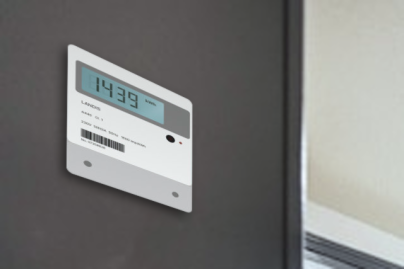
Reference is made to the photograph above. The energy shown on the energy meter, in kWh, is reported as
1439 kWh
